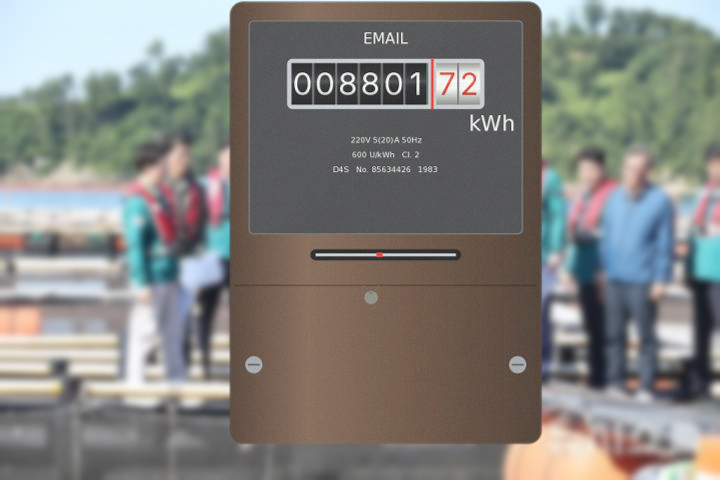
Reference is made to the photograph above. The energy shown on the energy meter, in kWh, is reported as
8801.72 kWh
